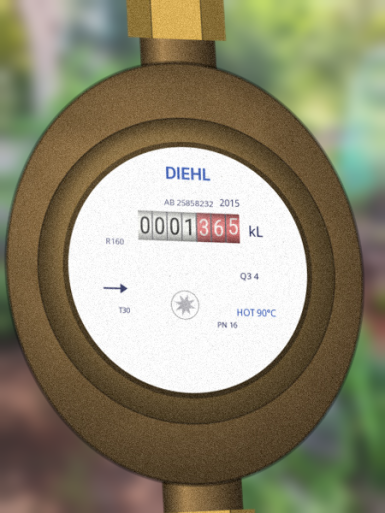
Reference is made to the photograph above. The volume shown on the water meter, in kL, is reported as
1.365 kL
